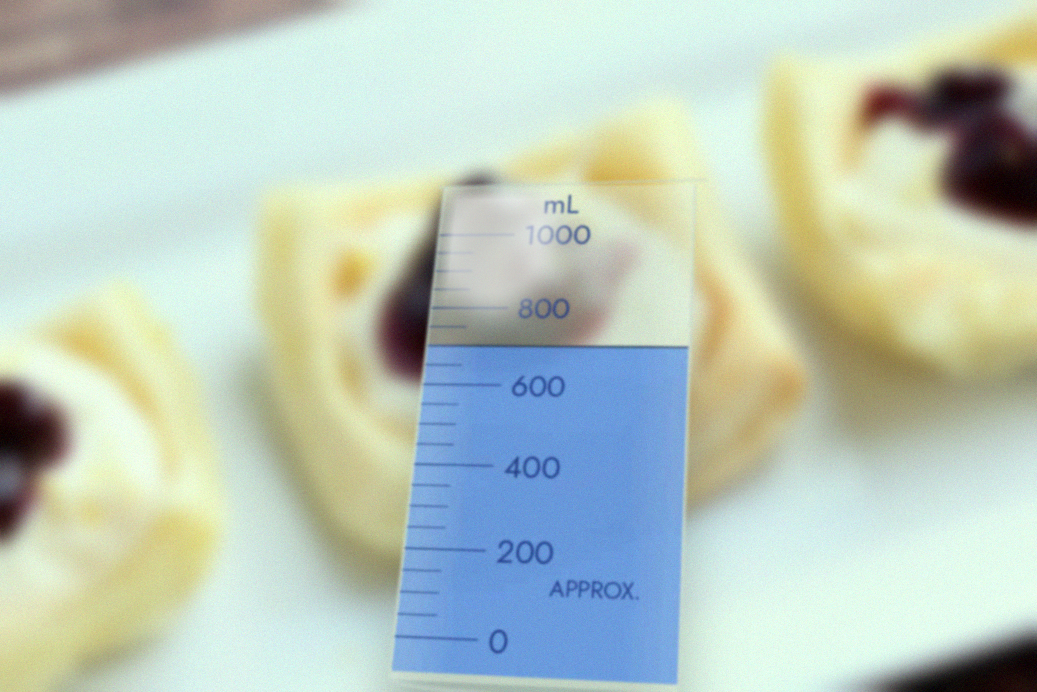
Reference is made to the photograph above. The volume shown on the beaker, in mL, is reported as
700 mL
